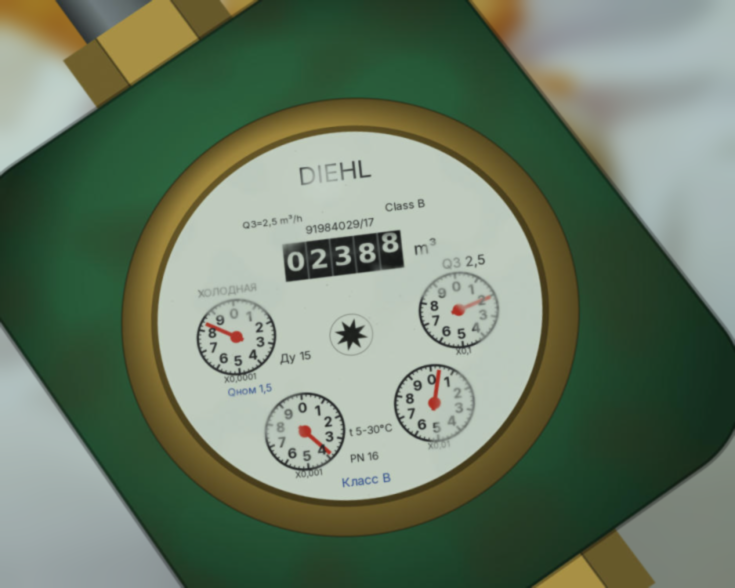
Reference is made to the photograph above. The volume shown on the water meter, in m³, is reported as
2388.2038 m³
